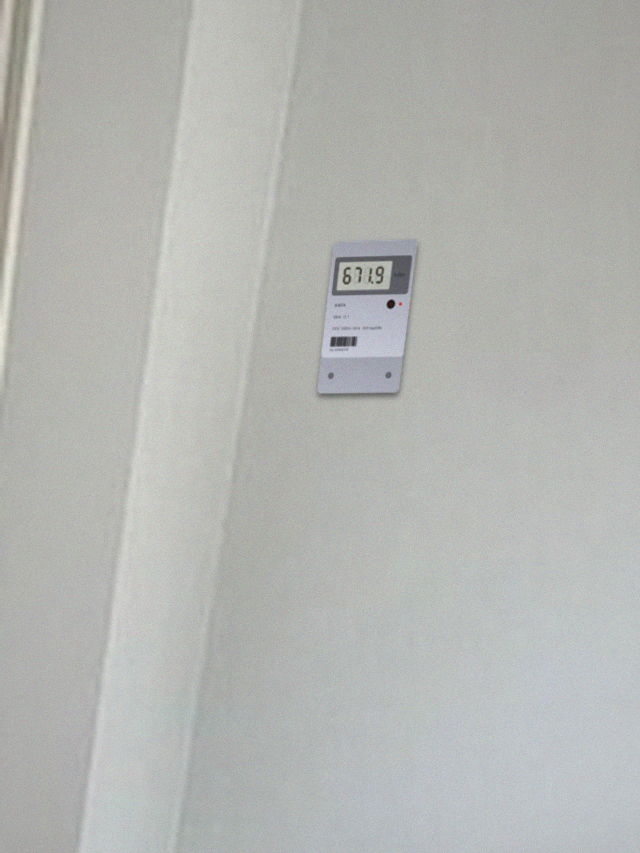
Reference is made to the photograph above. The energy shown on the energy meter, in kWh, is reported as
671.9 kWh
